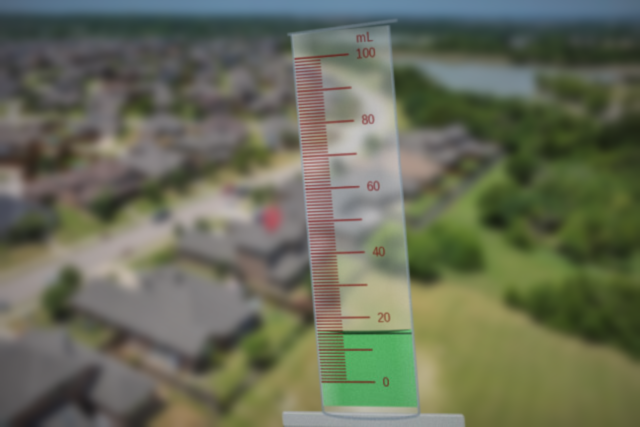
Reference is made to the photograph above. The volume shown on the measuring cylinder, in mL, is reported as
15 mL
